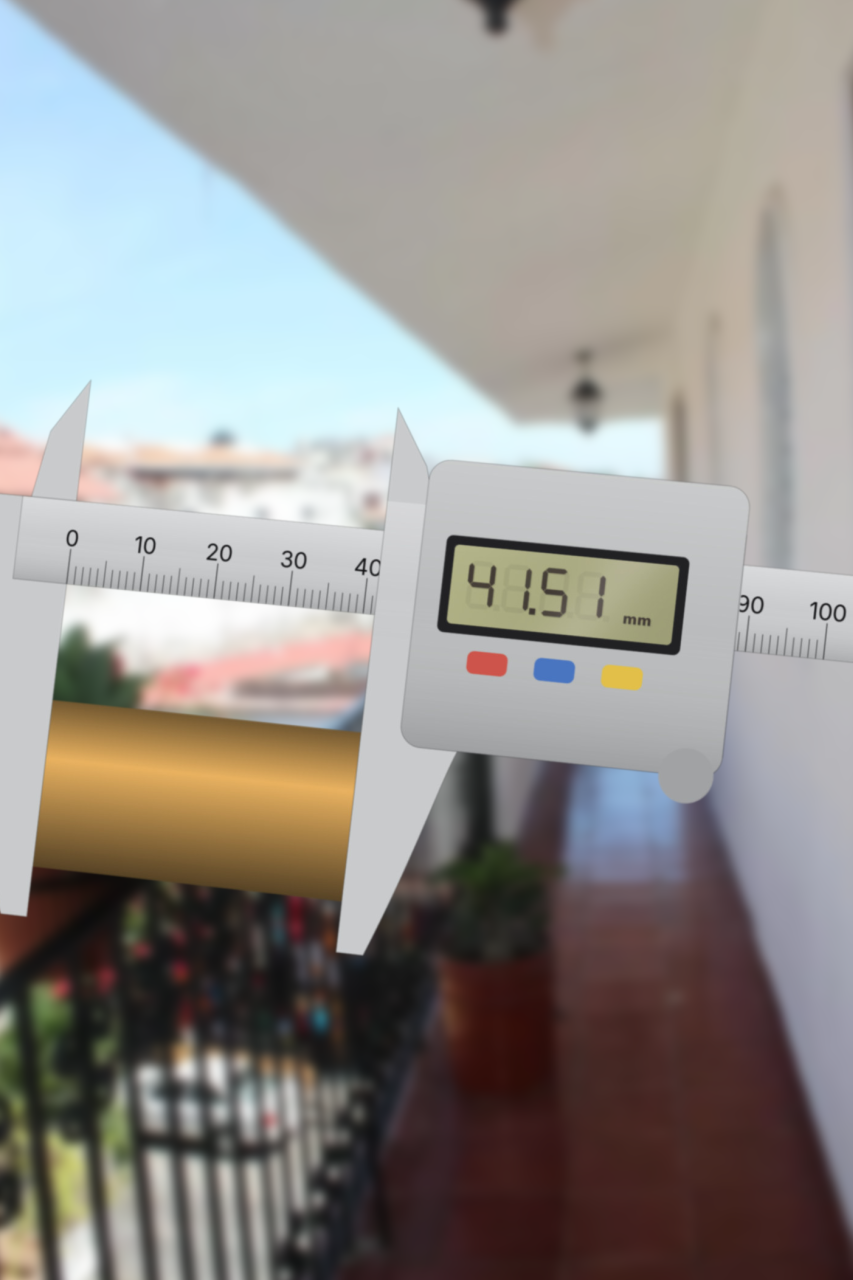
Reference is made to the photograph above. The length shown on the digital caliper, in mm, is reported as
41.51 mm
